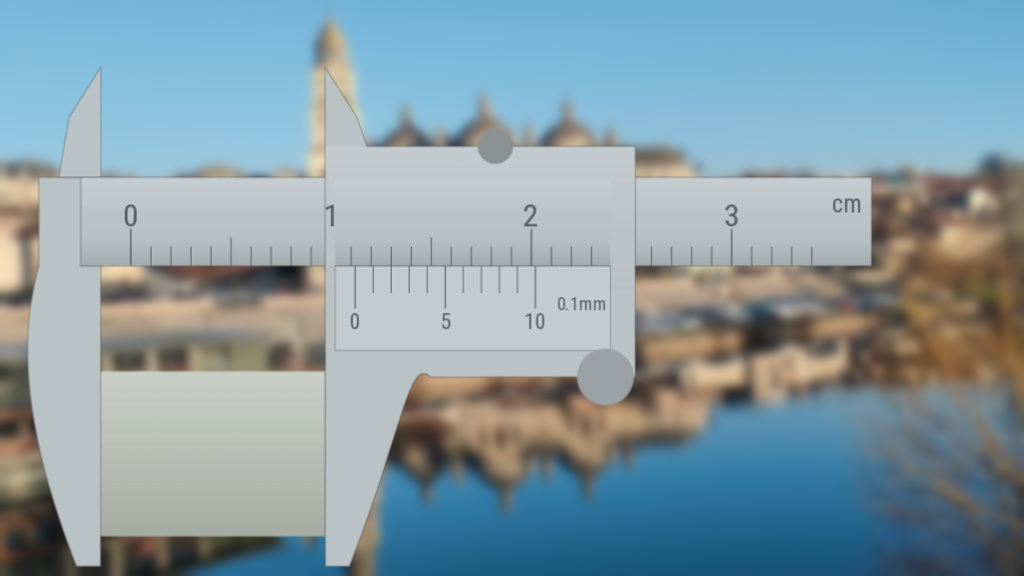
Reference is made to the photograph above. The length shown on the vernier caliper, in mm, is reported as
11.2 mm
